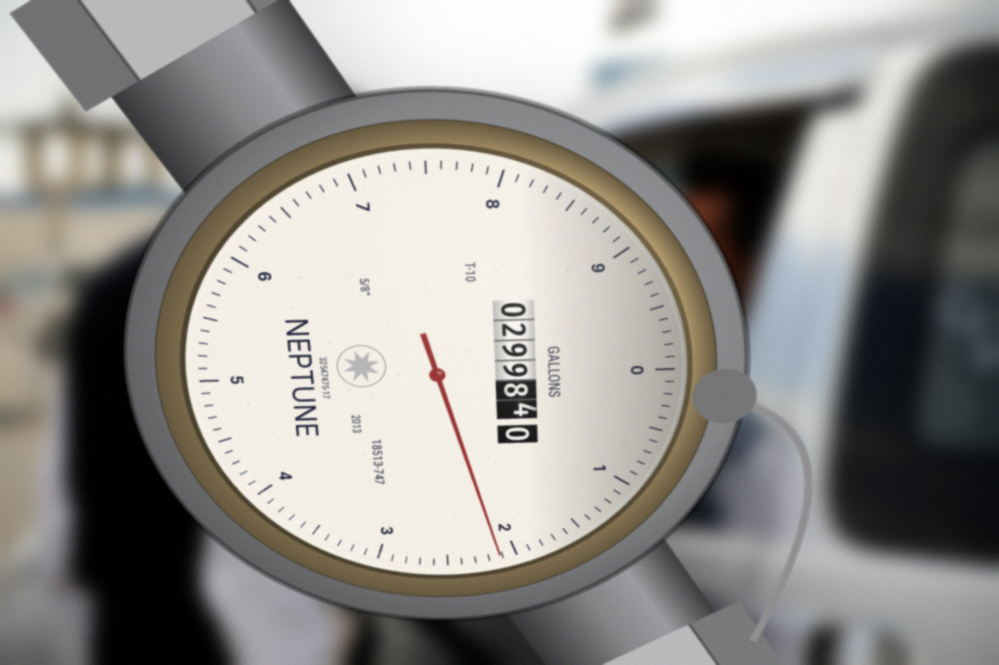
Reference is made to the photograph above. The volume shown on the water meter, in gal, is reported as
299842.1 gal
